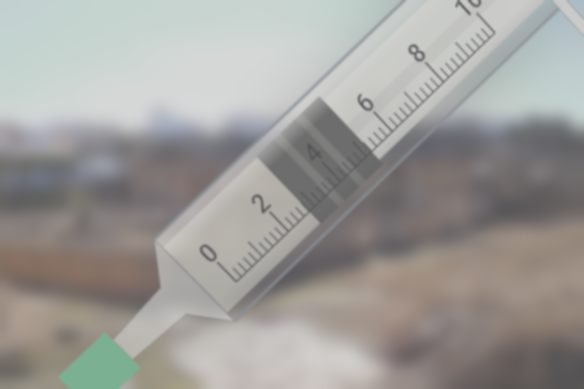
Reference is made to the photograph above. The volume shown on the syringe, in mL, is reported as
2.8 mL
